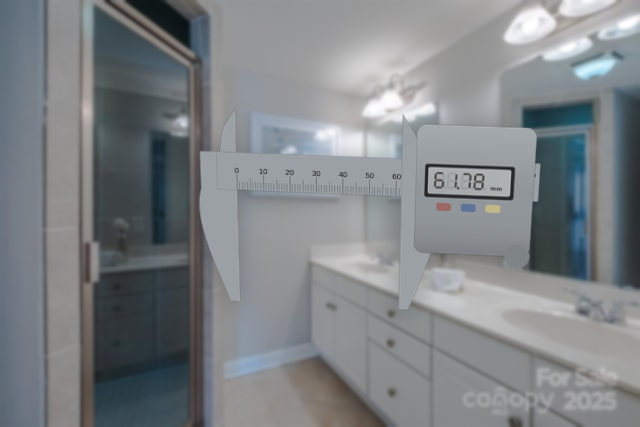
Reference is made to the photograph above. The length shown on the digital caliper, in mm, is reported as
61.78 mm
